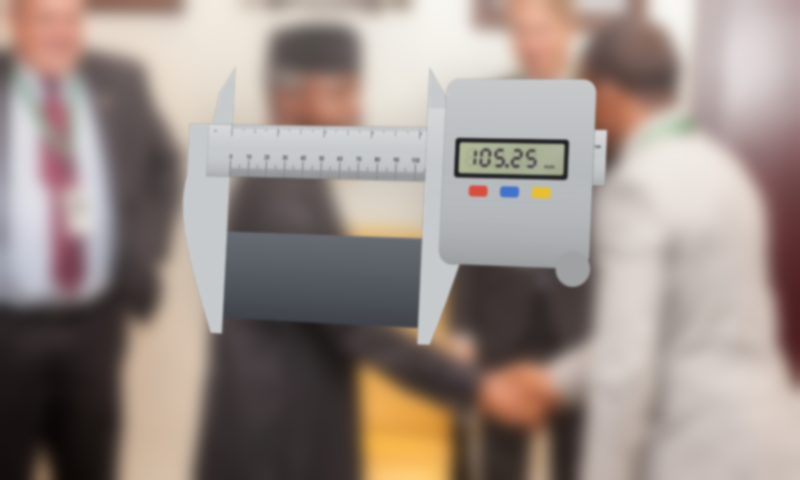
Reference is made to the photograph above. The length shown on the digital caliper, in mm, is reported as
105.25 mm
